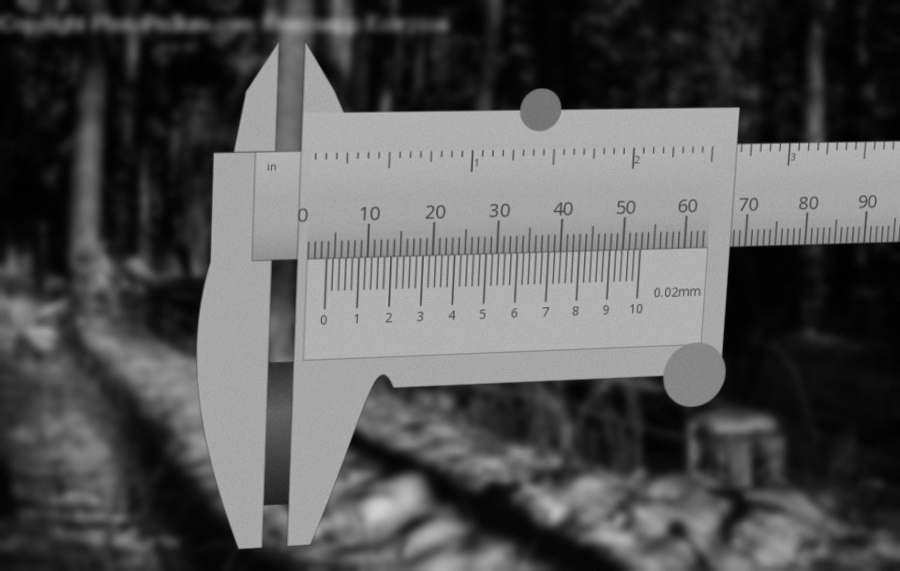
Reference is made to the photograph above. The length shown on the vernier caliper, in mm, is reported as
3.8 mm
